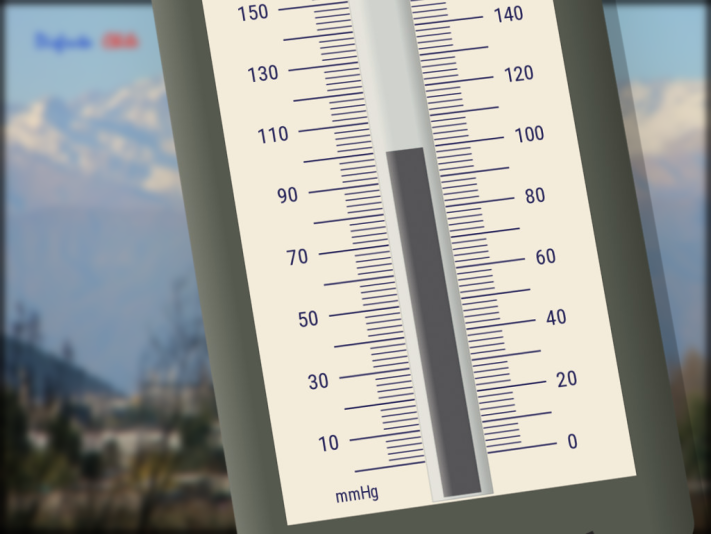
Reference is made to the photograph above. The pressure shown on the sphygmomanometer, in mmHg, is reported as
100 mmHg
